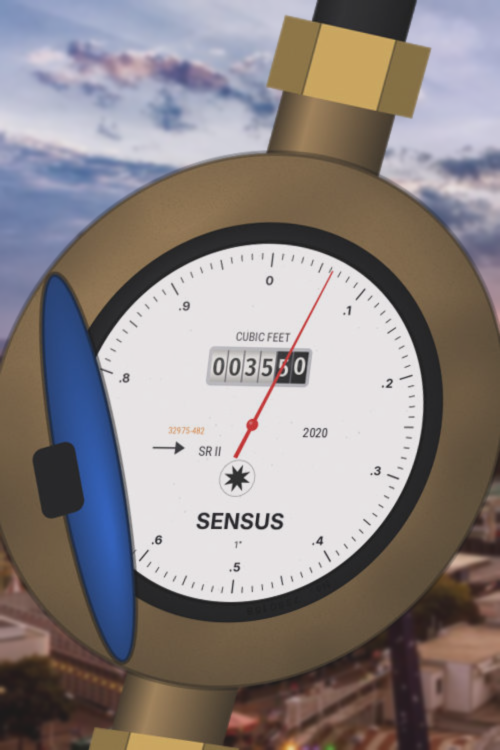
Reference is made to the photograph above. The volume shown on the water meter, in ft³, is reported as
3550.06 ft³
